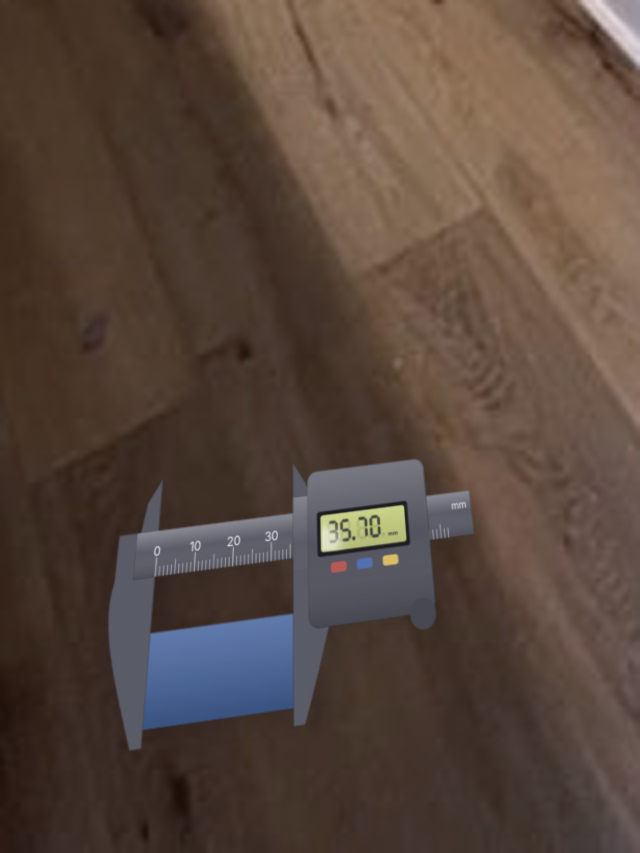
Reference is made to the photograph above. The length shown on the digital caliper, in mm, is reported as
35.70 mm
